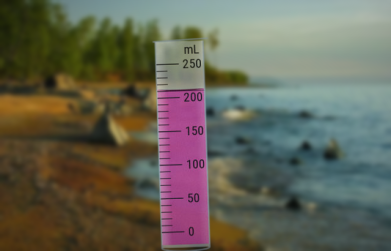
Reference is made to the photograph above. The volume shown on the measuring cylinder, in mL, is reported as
210 mL
